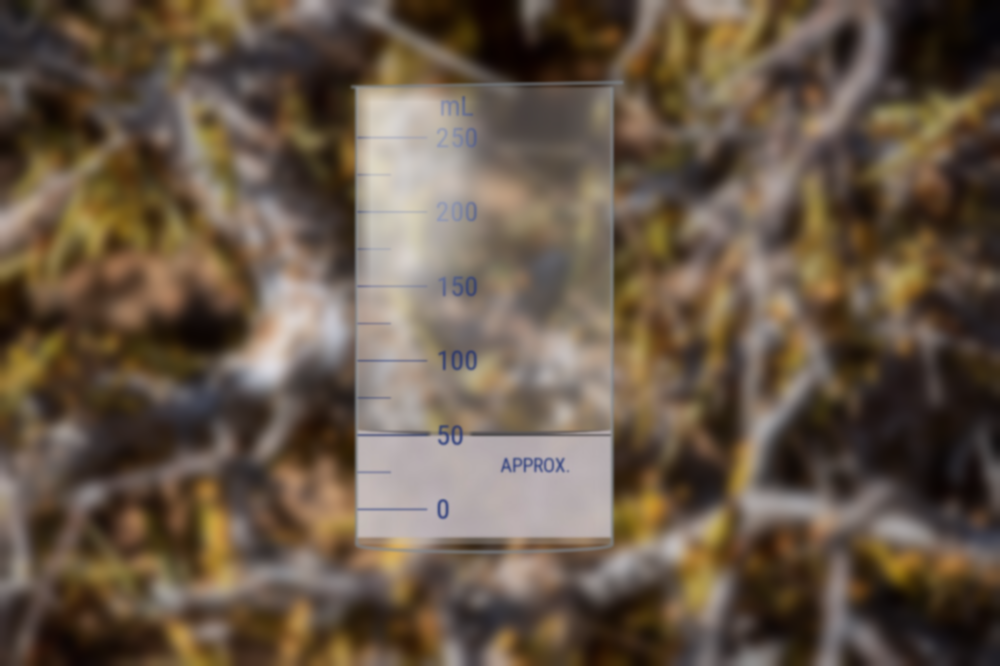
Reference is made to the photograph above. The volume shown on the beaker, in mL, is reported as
50 mL
